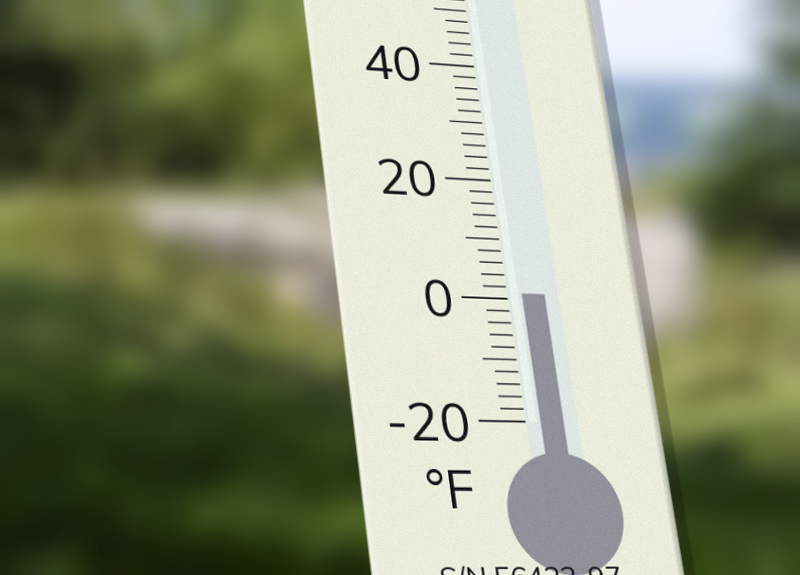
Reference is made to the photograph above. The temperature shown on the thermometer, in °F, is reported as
1 °F
